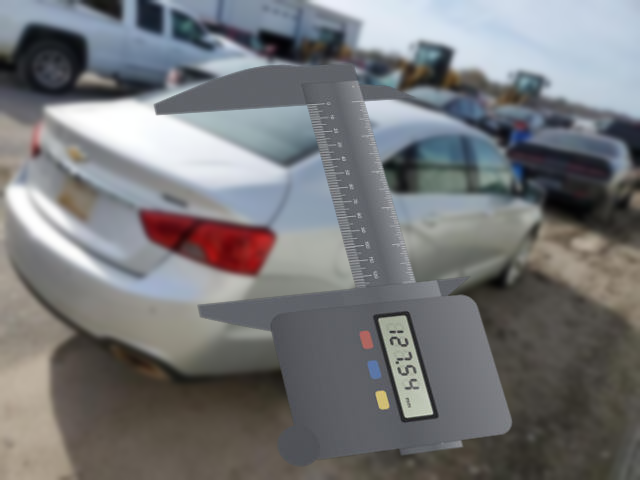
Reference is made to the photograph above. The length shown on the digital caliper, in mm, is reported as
127.54 mm
